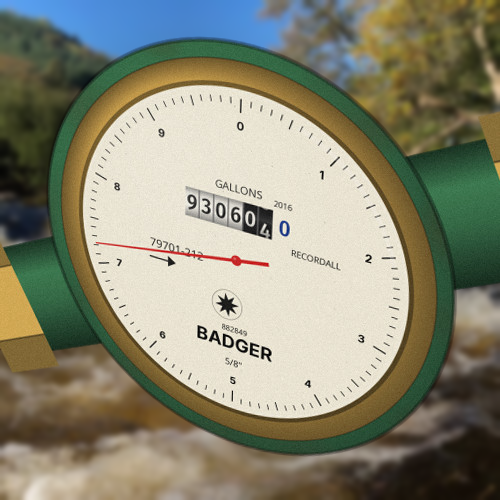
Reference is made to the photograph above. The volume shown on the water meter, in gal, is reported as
9306037.2 gal
